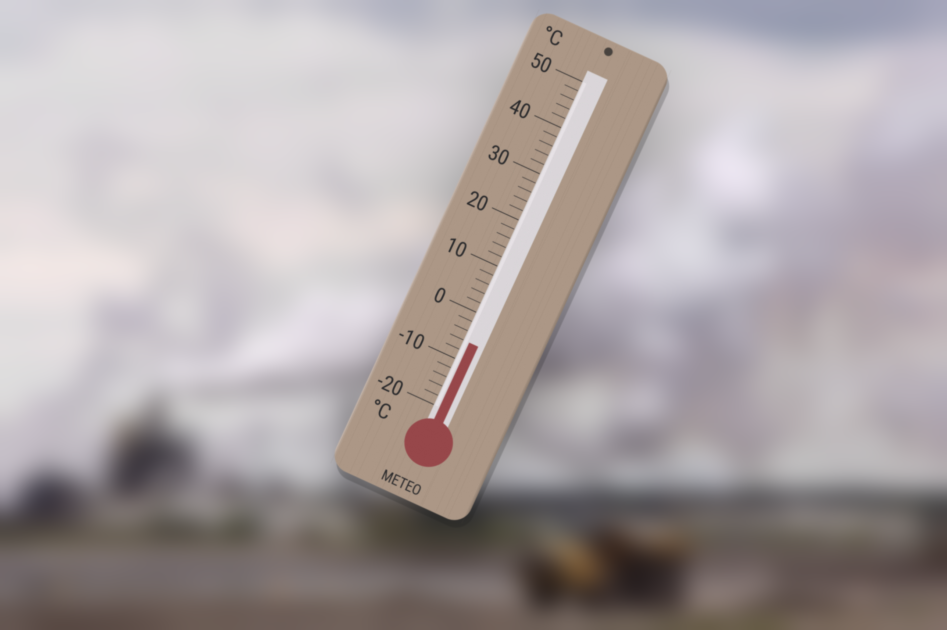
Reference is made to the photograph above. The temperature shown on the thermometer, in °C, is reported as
-6 °C
